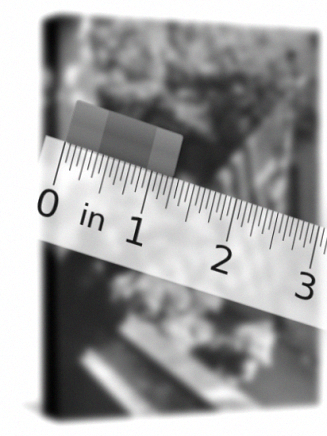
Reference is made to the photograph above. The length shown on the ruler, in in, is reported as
1.25 in
